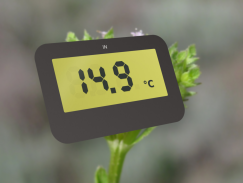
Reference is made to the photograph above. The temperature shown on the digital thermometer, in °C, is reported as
14.9 °C
